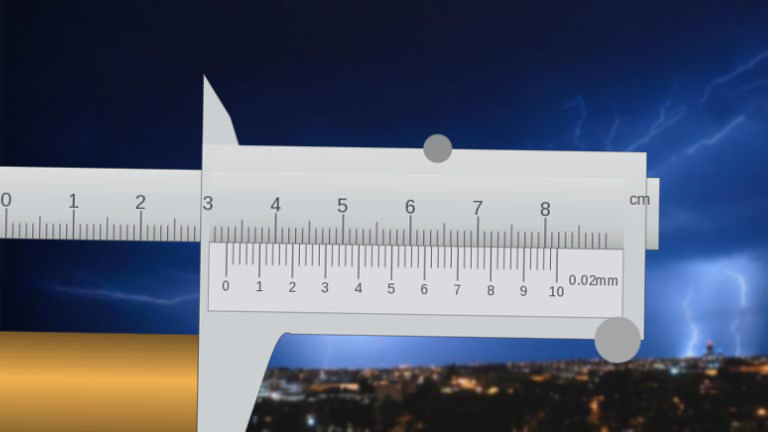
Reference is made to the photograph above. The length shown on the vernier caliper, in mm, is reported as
32.8 mm
